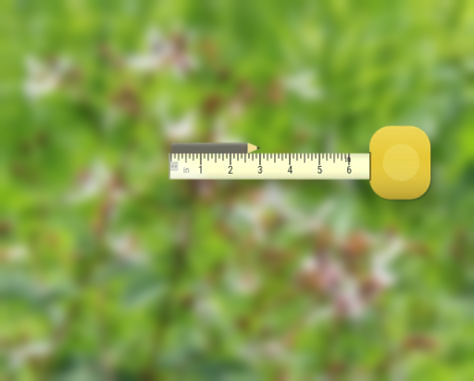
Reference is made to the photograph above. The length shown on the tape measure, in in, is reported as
3 in
